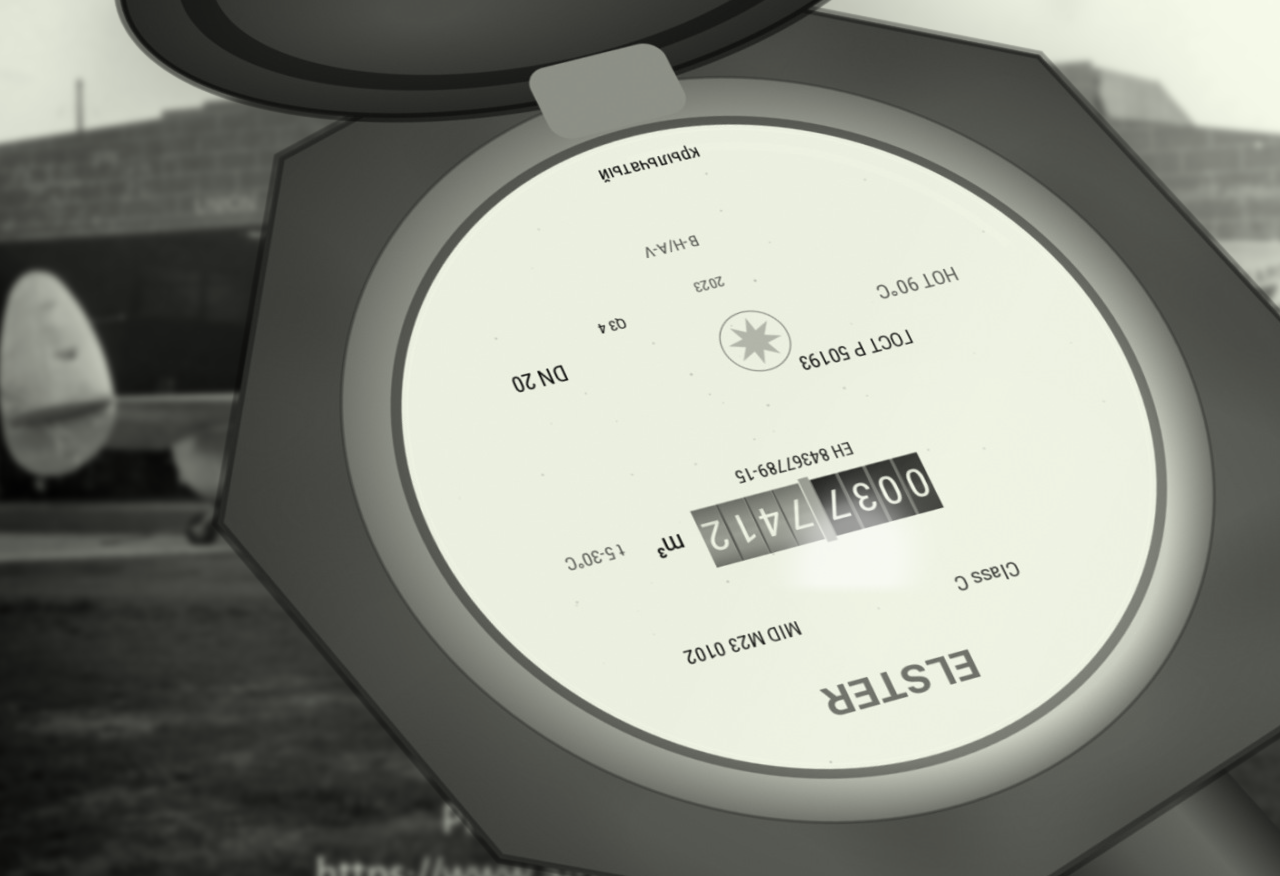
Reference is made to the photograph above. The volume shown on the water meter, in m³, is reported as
37.7412 m³
